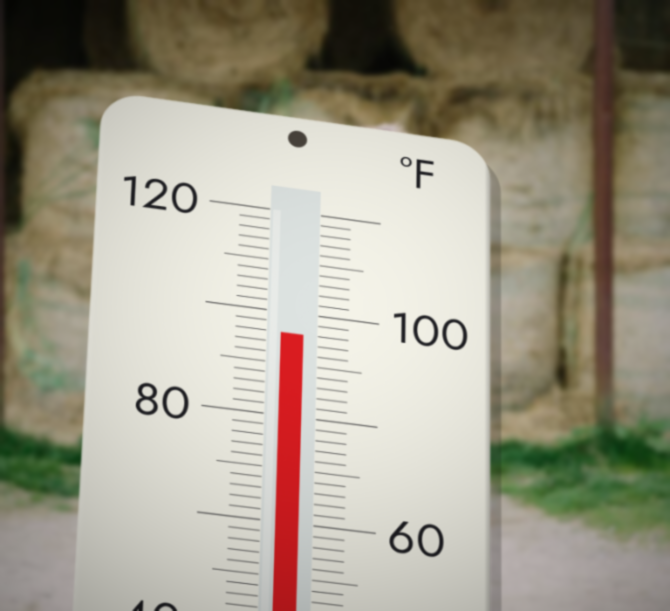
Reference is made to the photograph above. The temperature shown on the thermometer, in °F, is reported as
96 °F
